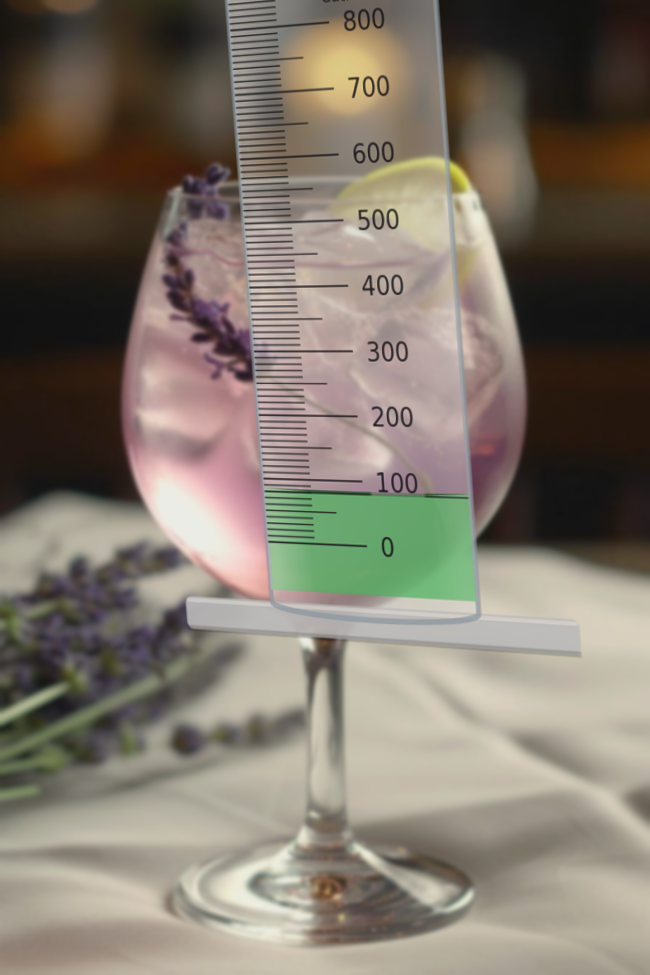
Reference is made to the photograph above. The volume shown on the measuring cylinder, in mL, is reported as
80 mL
